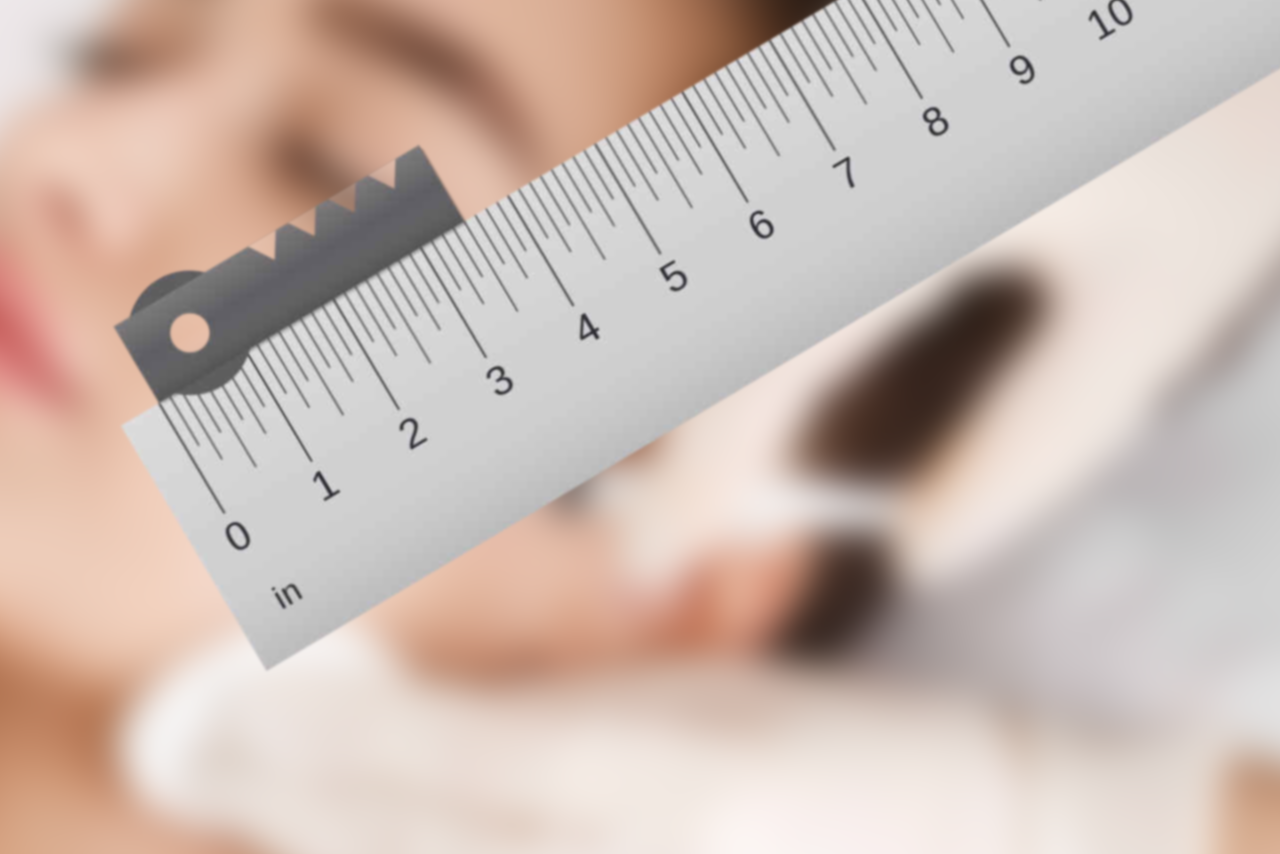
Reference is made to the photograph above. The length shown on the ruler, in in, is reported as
3.5 in
